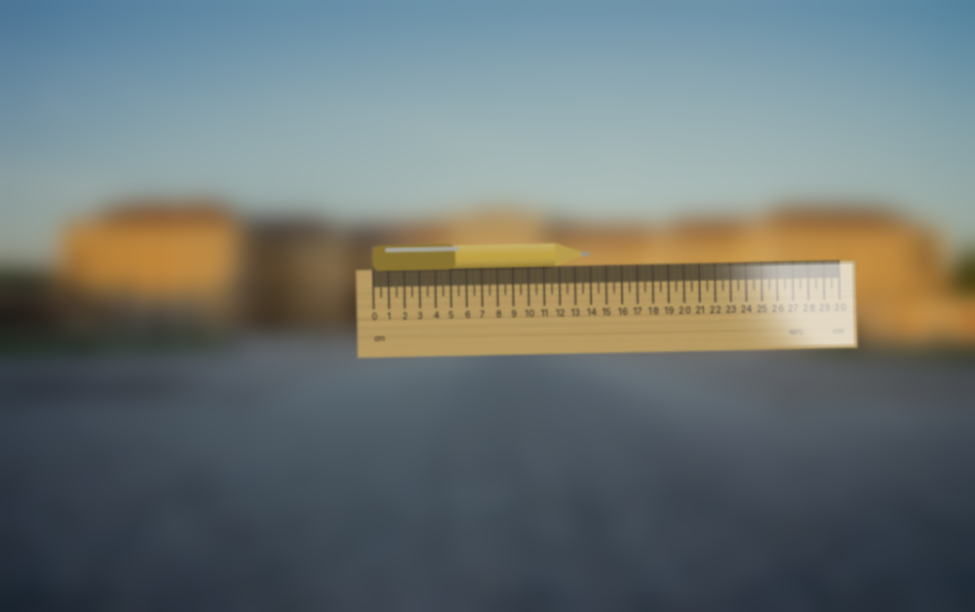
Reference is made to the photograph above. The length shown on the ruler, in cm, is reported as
14 cm
